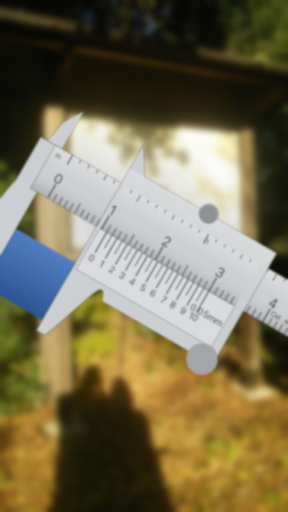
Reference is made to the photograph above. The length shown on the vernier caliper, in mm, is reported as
11.0 mm
